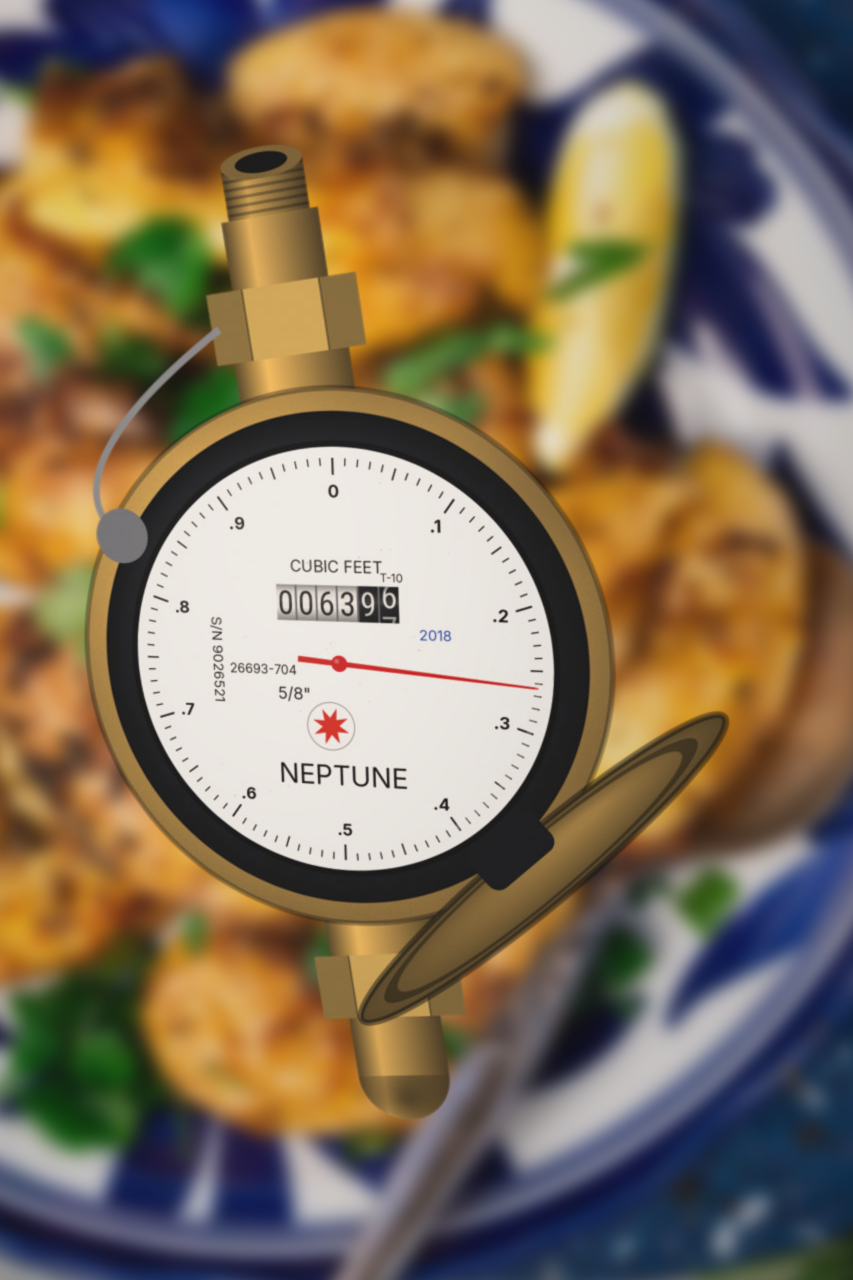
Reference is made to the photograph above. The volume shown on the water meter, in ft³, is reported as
6396.26 ft³
